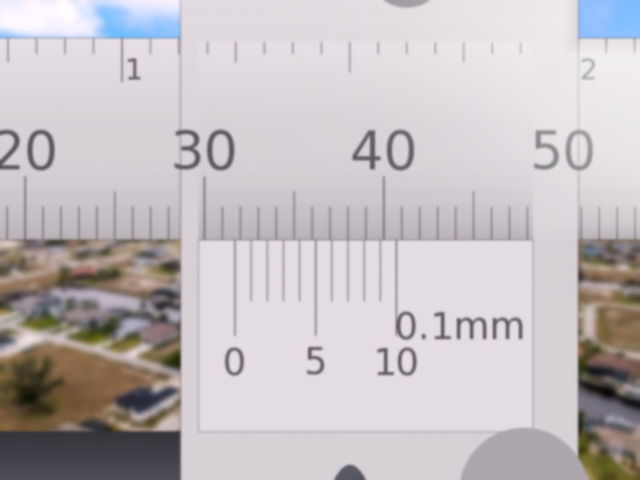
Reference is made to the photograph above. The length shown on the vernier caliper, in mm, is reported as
31.7 mm
